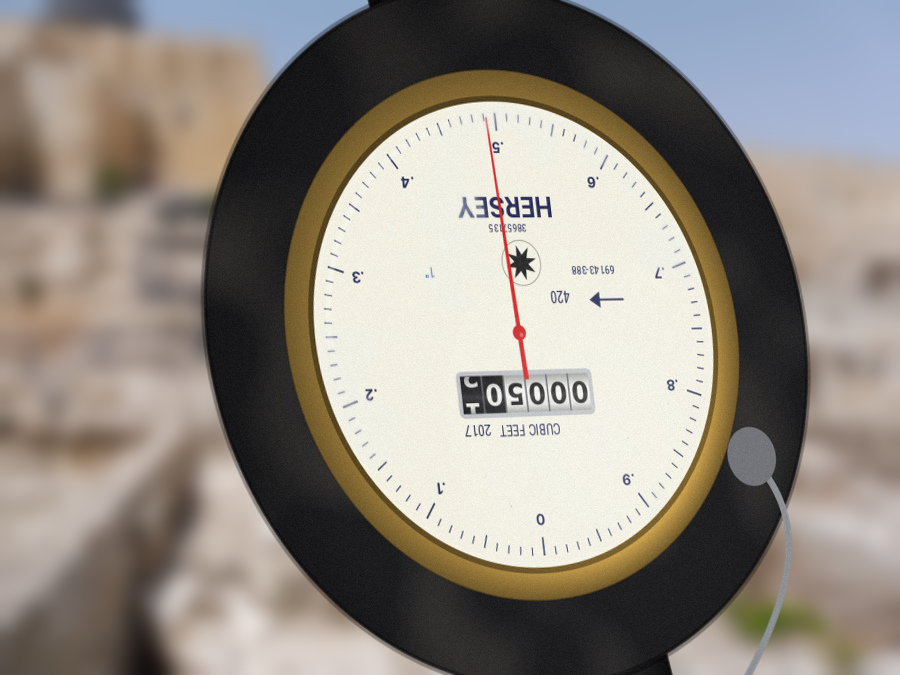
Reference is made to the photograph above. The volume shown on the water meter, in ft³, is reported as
501.49 ft³
